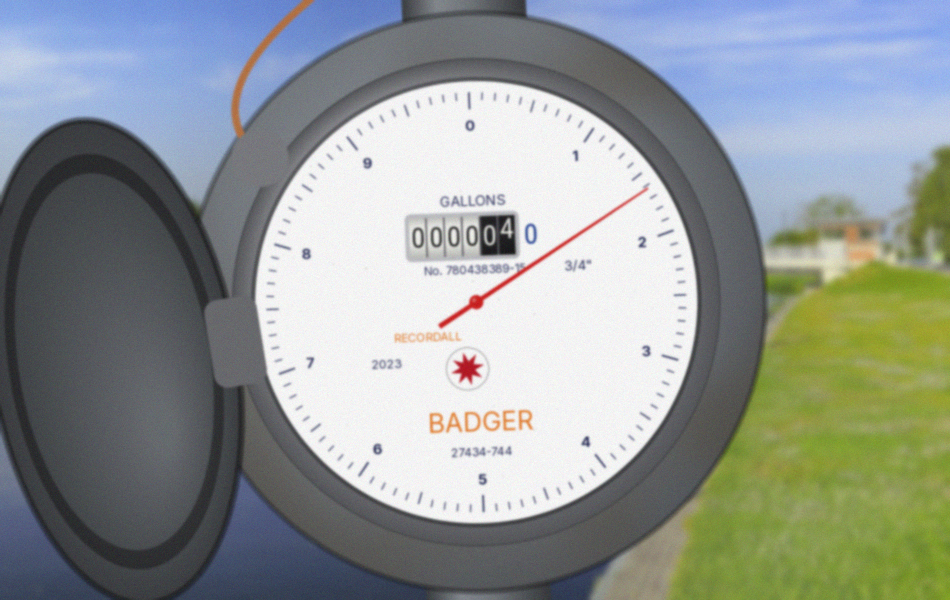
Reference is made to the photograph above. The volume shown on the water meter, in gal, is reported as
41.6 gal
